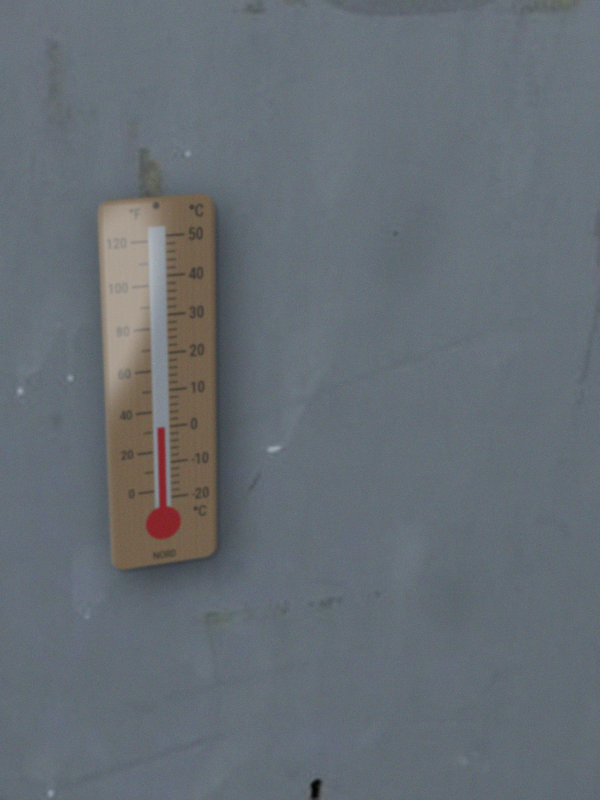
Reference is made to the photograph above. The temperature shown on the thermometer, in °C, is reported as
0 °C
